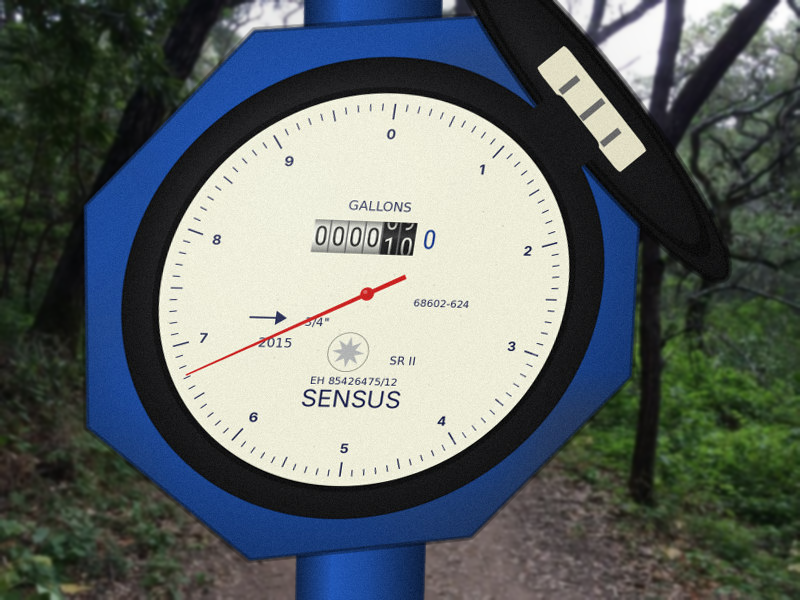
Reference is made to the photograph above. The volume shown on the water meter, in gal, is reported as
96.7 gal
